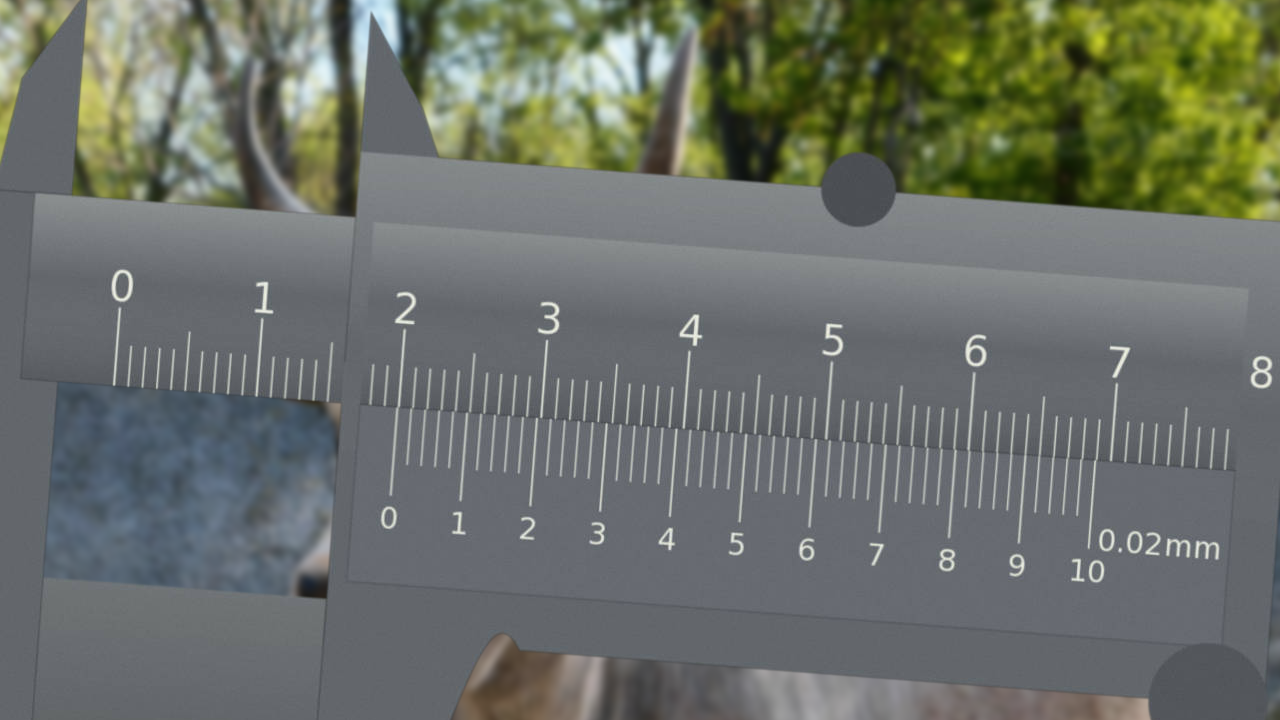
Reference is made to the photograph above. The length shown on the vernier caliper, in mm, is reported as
19.9 mm
